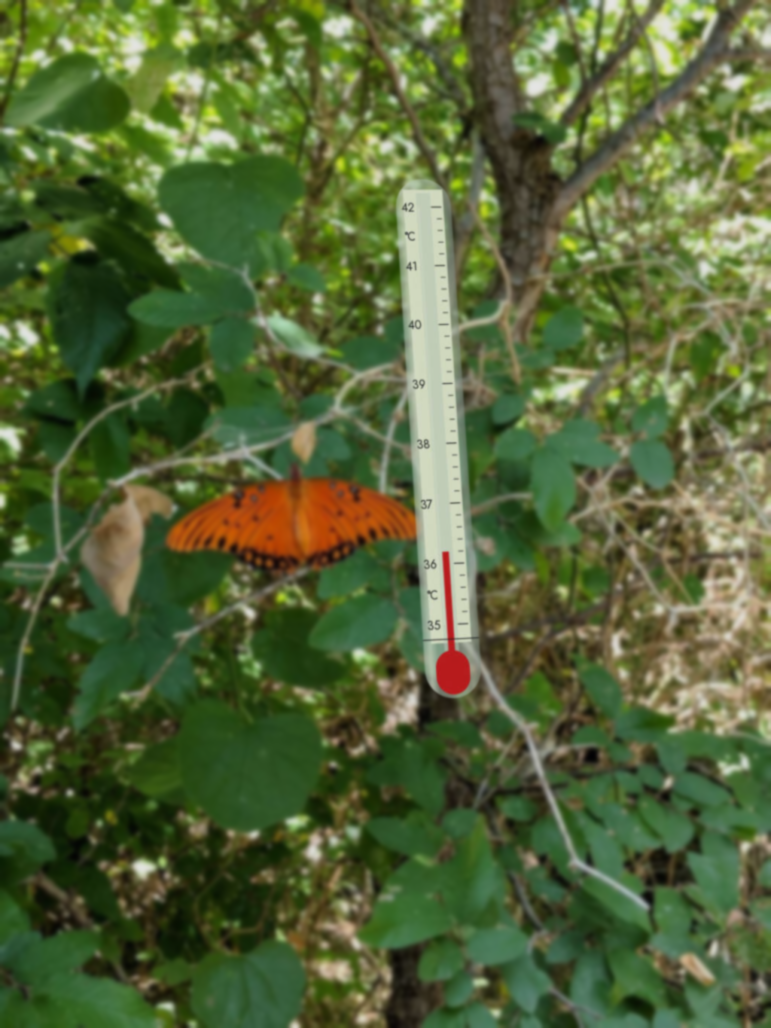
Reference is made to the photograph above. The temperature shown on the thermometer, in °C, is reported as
36.2 °C
